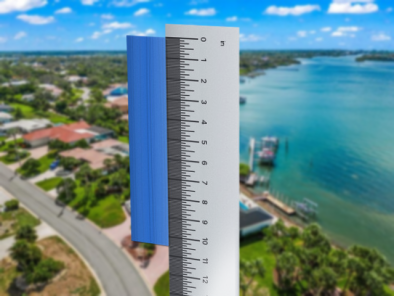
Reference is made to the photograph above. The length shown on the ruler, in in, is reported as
10.5 in
